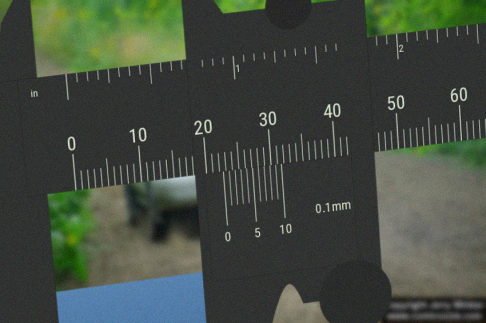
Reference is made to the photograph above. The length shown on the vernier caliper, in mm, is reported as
22.6 mm
